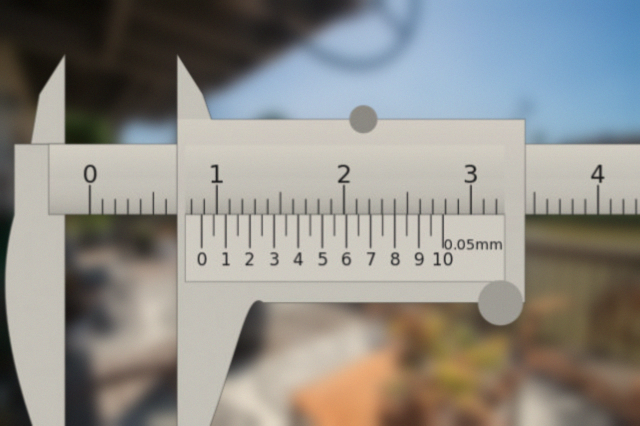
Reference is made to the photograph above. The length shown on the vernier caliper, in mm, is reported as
8.8 mm
